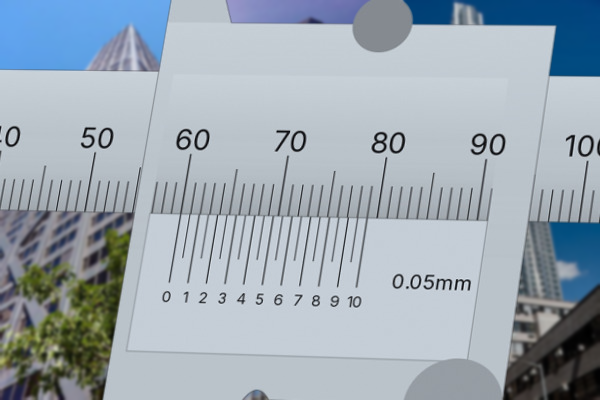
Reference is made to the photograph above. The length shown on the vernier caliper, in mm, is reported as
60.0 mm
